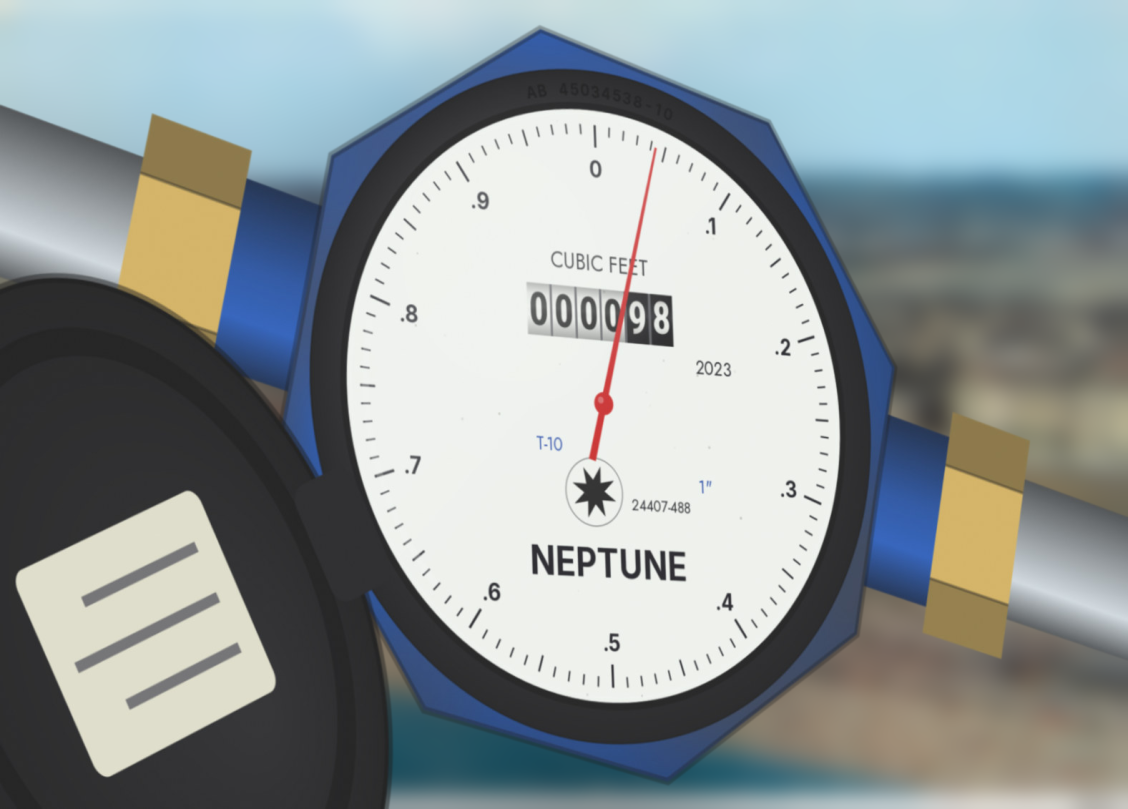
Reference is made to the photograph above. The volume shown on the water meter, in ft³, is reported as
98.04 ft³
